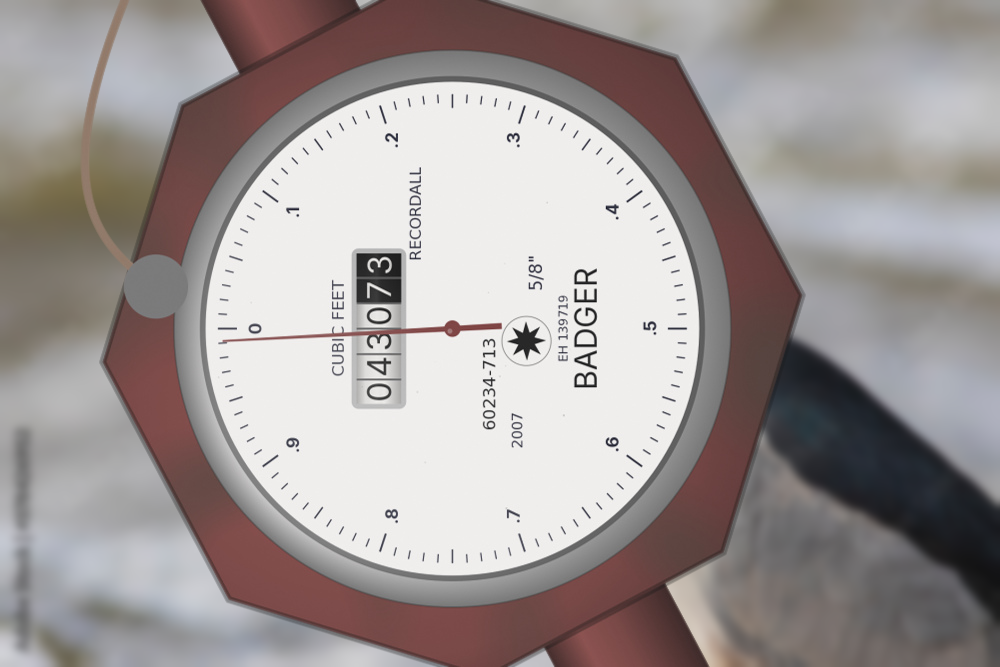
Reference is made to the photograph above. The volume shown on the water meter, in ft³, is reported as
43072.99 ft³
